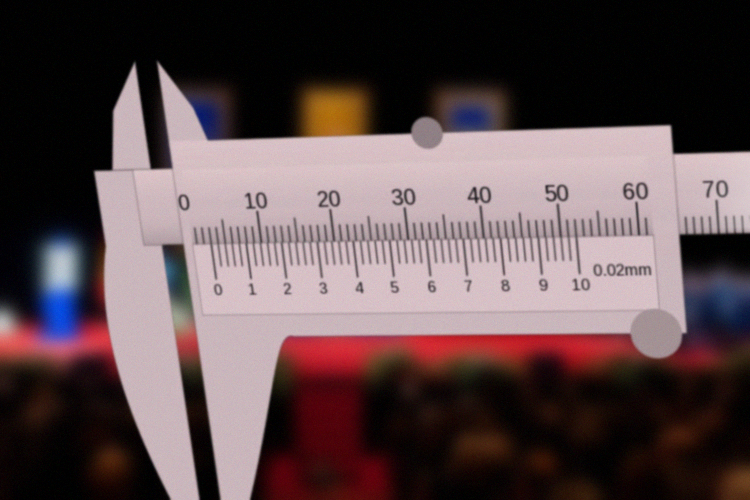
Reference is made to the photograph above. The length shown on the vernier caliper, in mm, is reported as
3.0 mm
